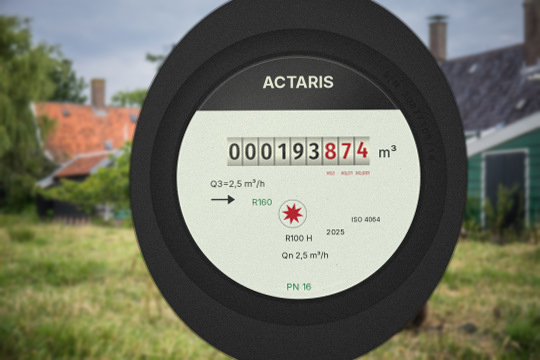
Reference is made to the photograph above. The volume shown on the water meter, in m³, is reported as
193.874 m³
